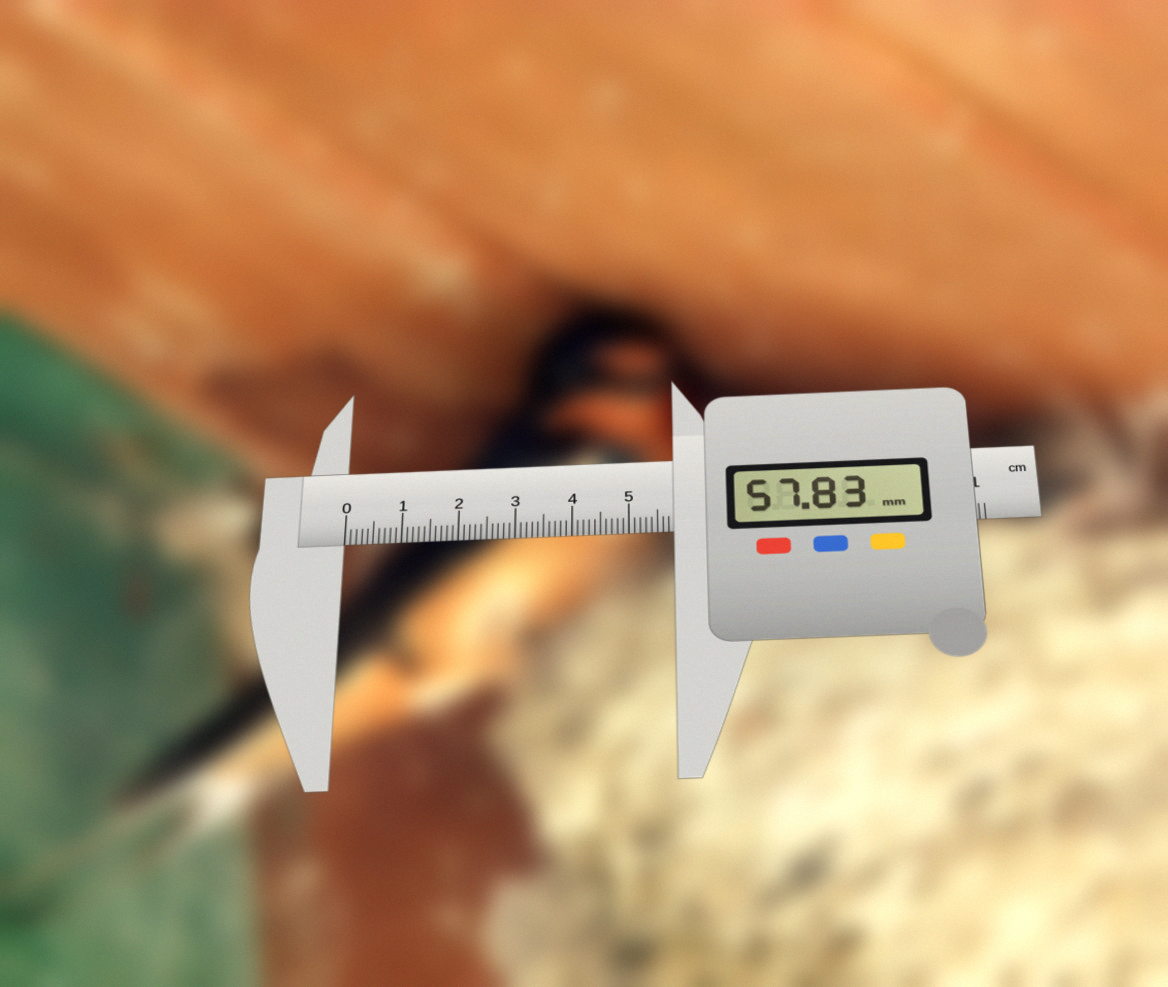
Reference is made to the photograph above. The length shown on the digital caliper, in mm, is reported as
57.83 mm
